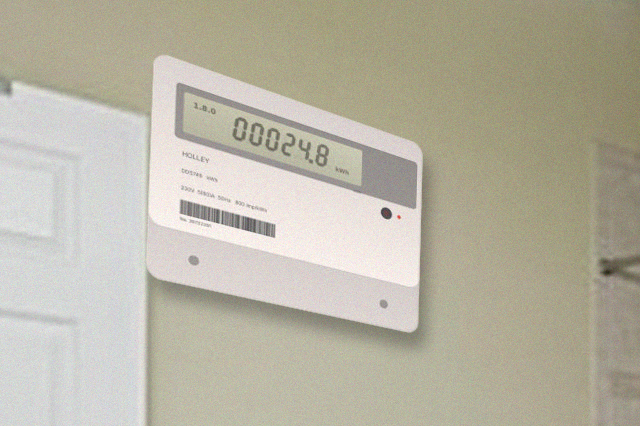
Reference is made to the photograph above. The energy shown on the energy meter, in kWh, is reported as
24.8 kWh
